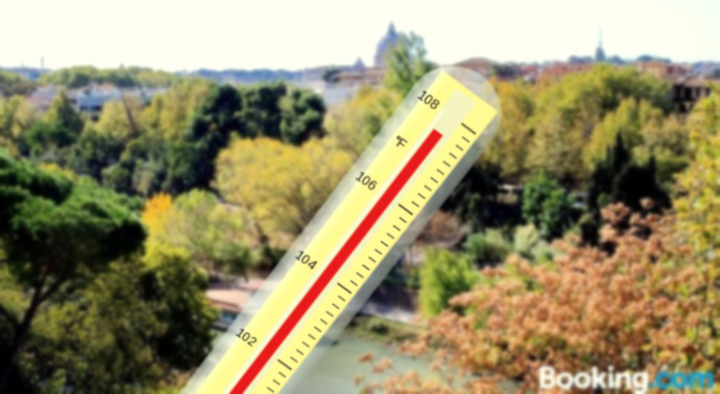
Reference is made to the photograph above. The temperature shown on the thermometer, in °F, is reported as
107.6 °F
